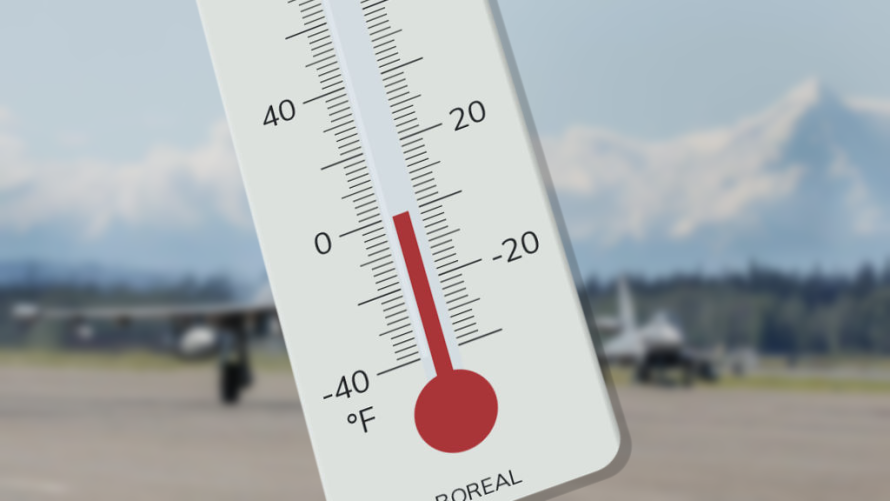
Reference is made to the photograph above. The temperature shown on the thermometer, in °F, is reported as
0 °F
